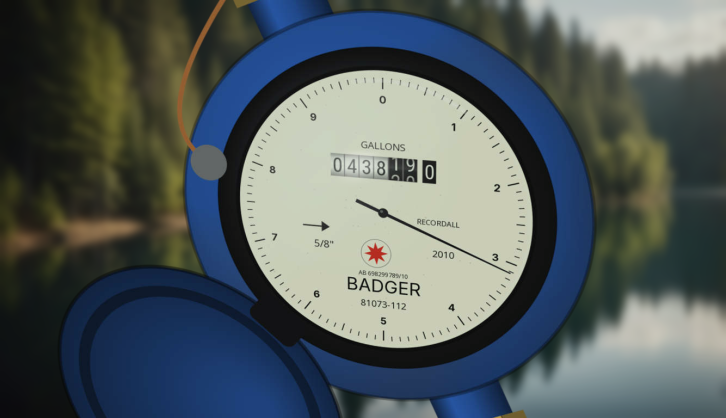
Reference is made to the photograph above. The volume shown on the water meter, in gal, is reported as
438193.1 gal
